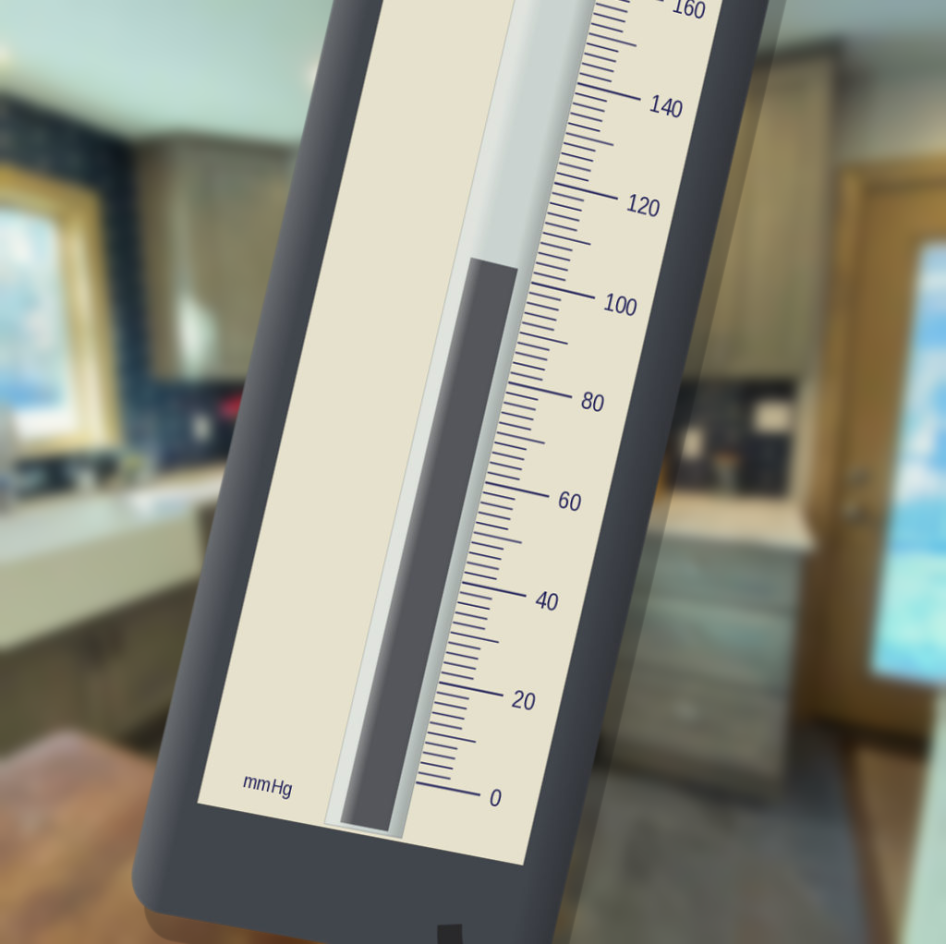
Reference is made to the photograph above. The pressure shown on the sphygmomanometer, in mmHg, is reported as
102 mmHg
